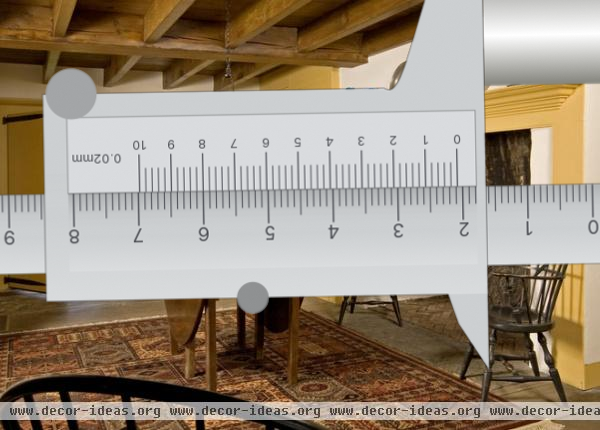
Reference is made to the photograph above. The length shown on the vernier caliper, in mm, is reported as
20.8 mm
